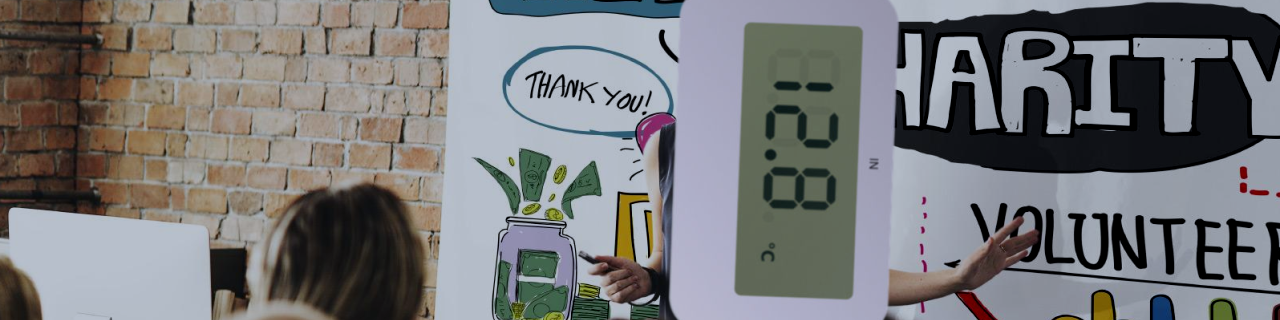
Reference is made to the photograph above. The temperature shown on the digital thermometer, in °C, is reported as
12.8 °C
